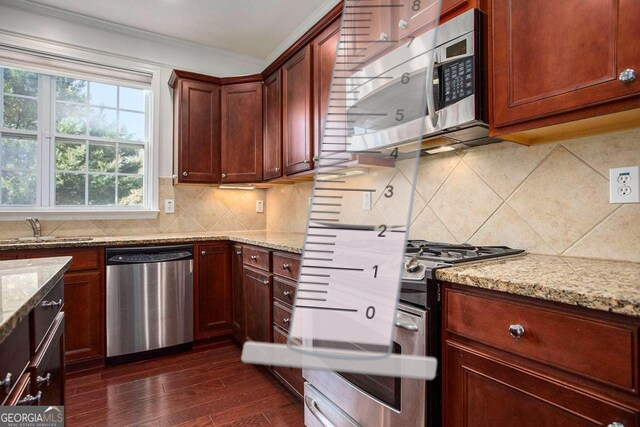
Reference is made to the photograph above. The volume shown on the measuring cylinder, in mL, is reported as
2 mL
